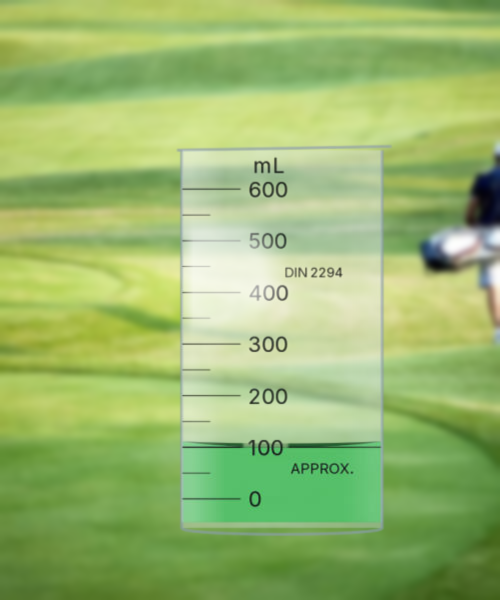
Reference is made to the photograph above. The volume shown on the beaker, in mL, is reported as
100 mL
